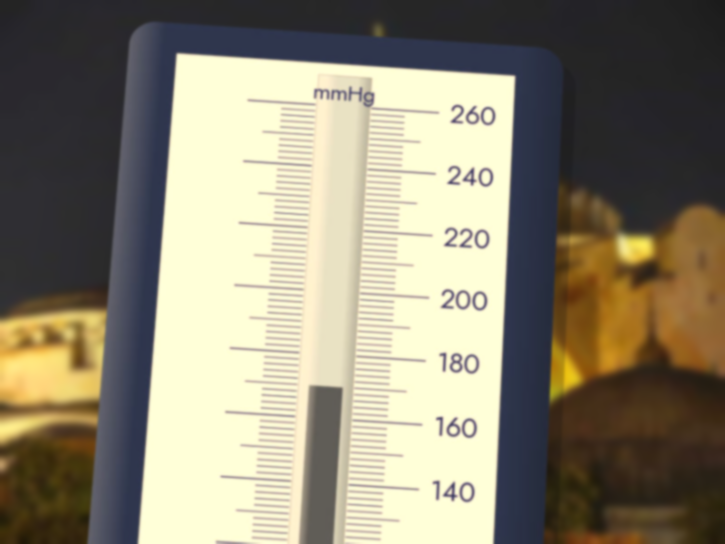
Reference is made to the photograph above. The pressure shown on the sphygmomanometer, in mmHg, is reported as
170 mmHg
